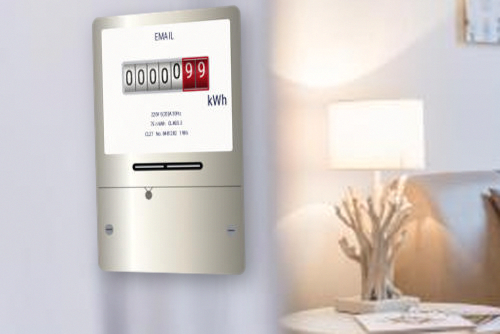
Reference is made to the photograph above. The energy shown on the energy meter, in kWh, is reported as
0.99 kWh
